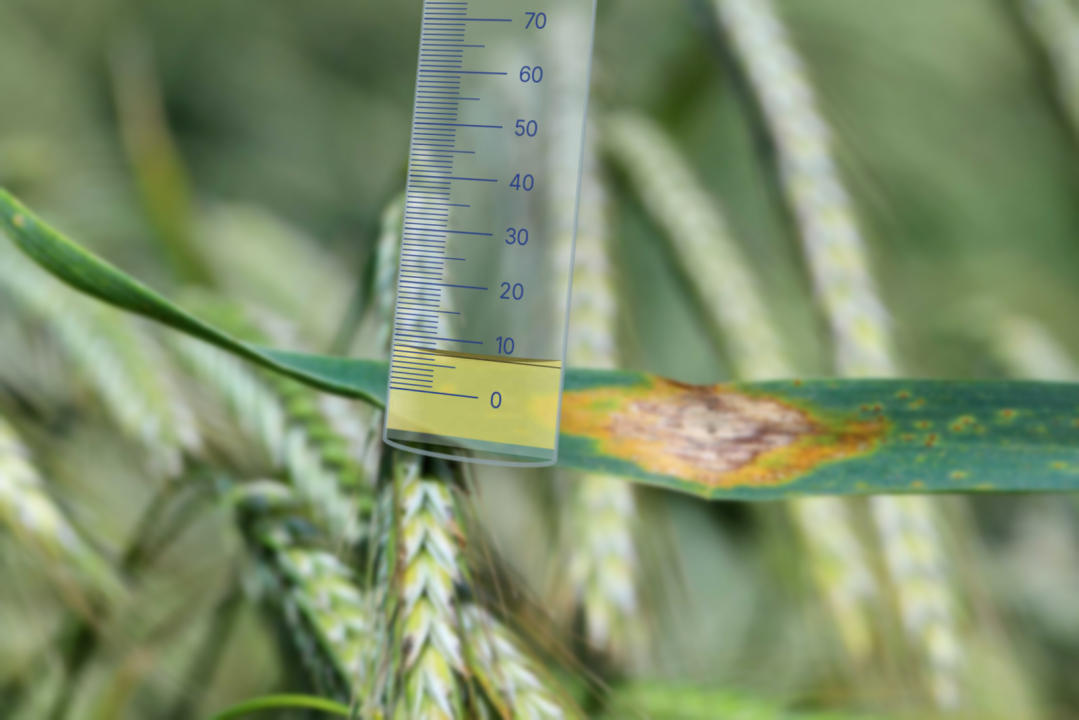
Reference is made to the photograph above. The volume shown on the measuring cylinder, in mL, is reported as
7 mL
